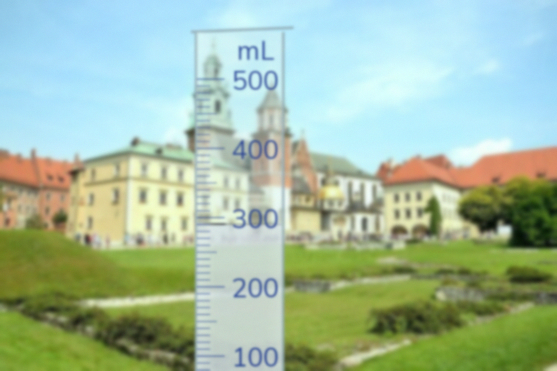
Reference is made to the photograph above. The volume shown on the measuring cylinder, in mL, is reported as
290 mL
